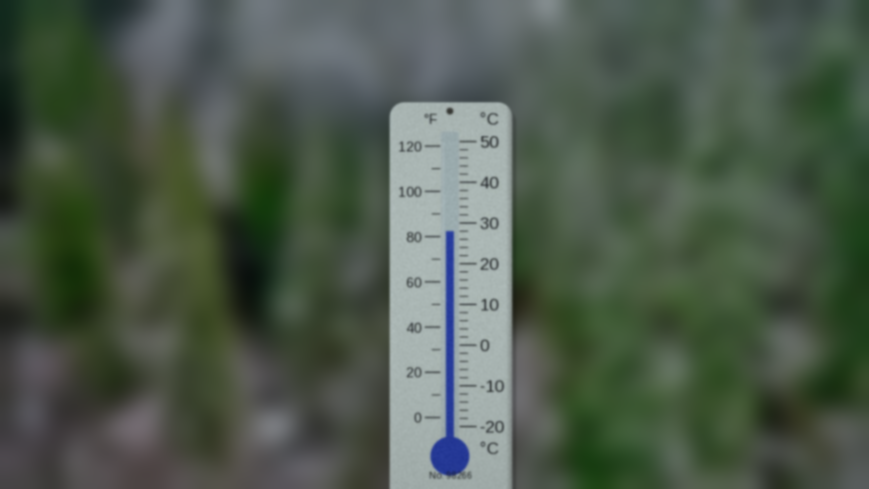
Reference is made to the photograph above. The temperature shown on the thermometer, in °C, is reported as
28 °C
